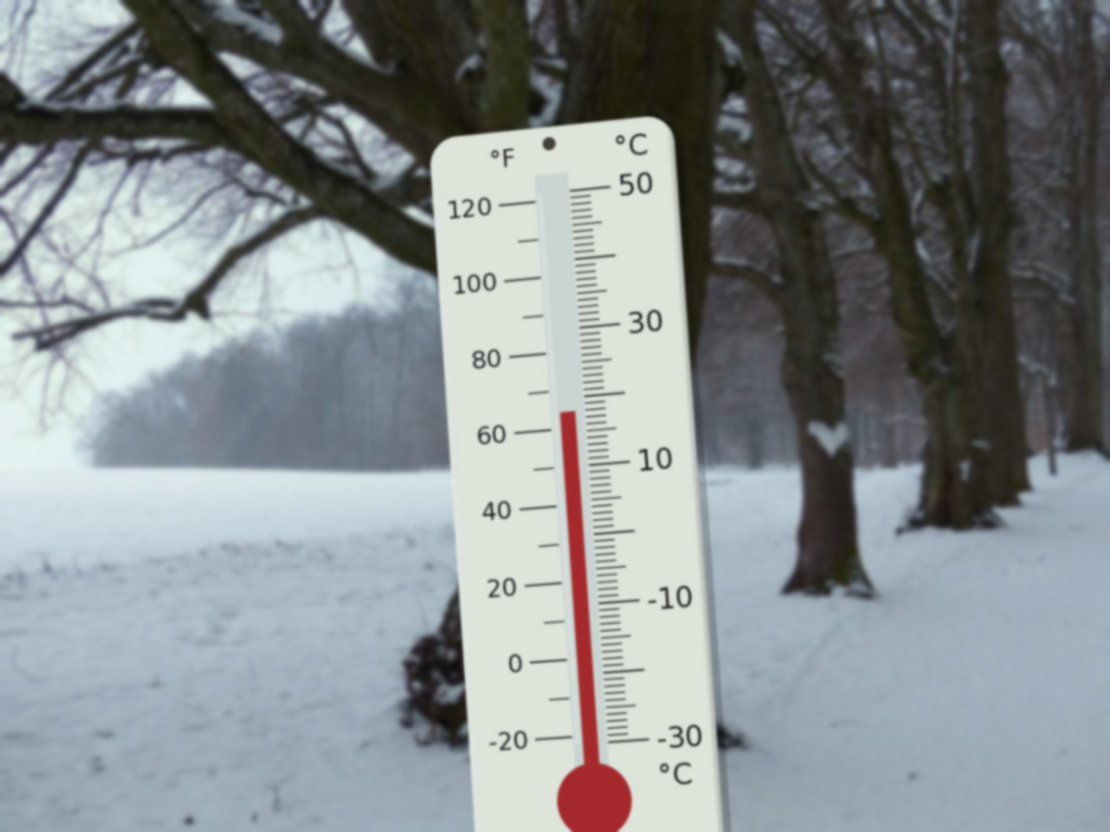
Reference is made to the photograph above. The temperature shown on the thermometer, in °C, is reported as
18 °C
